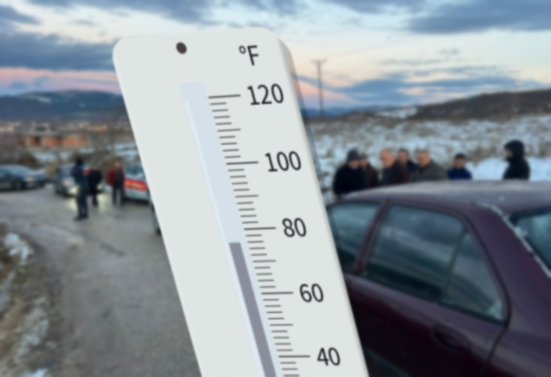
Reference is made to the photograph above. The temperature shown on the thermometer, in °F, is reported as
76 °F
